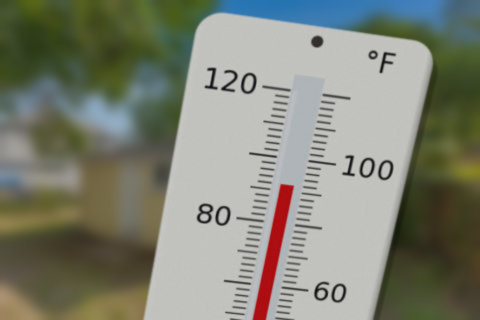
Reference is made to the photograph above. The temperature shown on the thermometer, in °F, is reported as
92 °F
